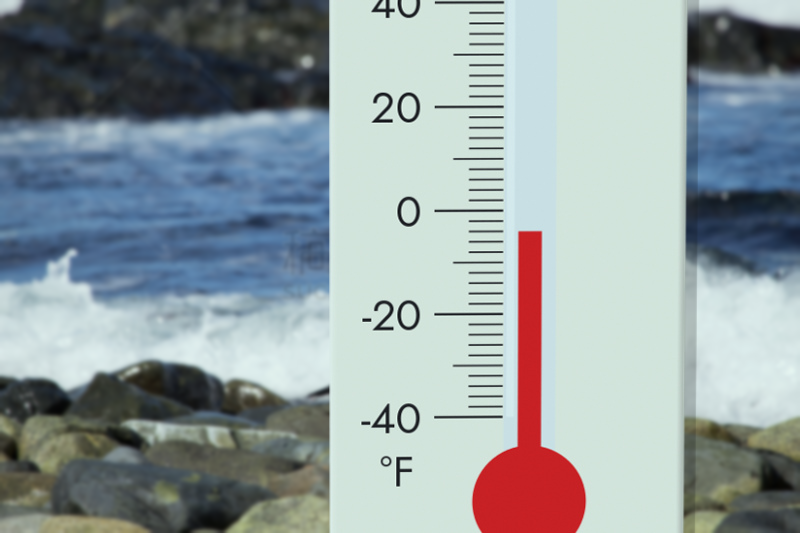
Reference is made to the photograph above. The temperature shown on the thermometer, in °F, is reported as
-4 °F
